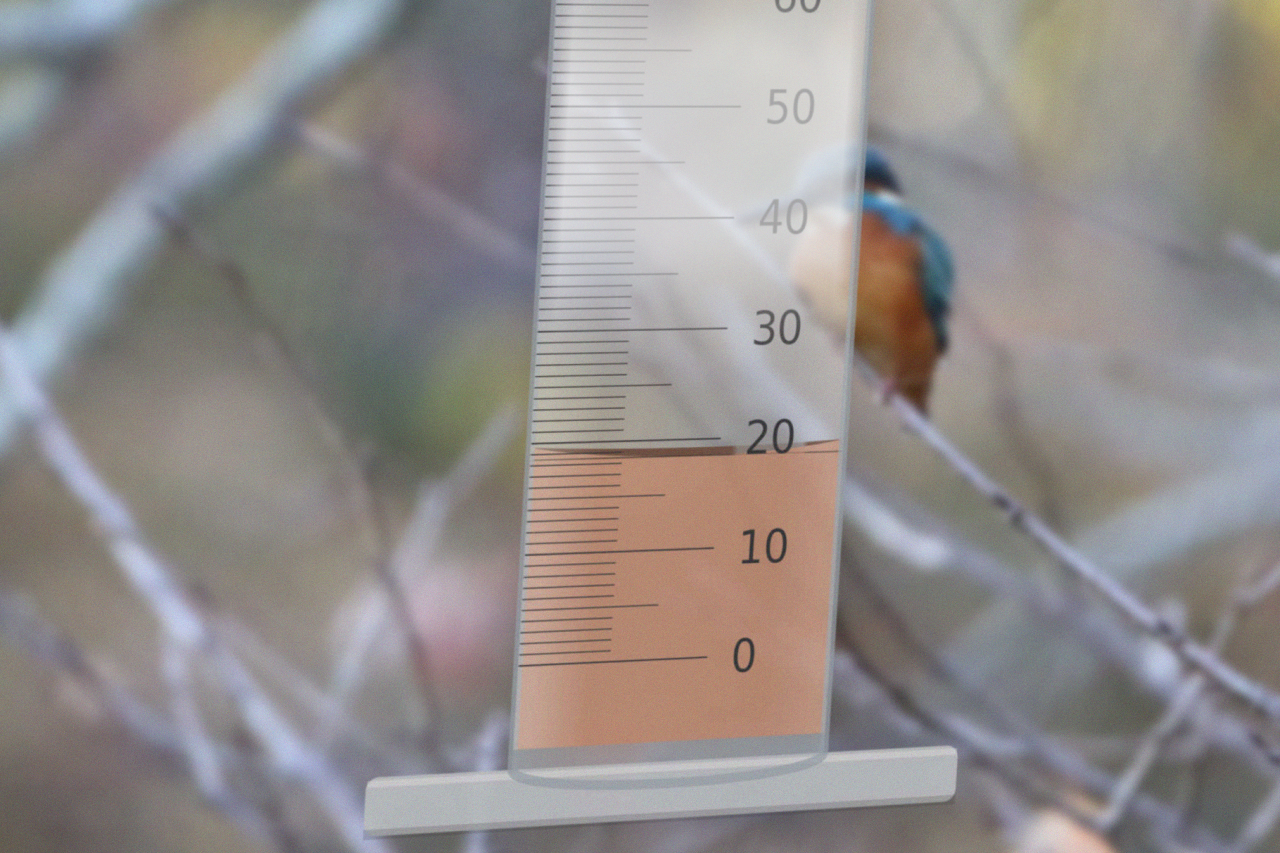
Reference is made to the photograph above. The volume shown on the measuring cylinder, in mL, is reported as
18.5 mL
